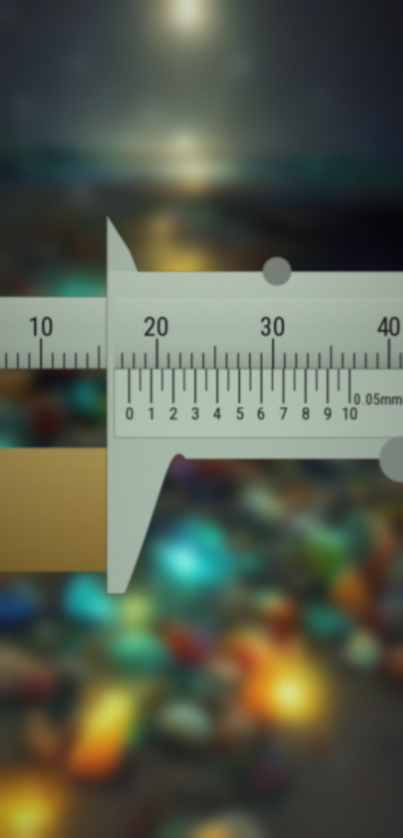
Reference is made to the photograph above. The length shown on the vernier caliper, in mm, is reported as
17.6 mm
